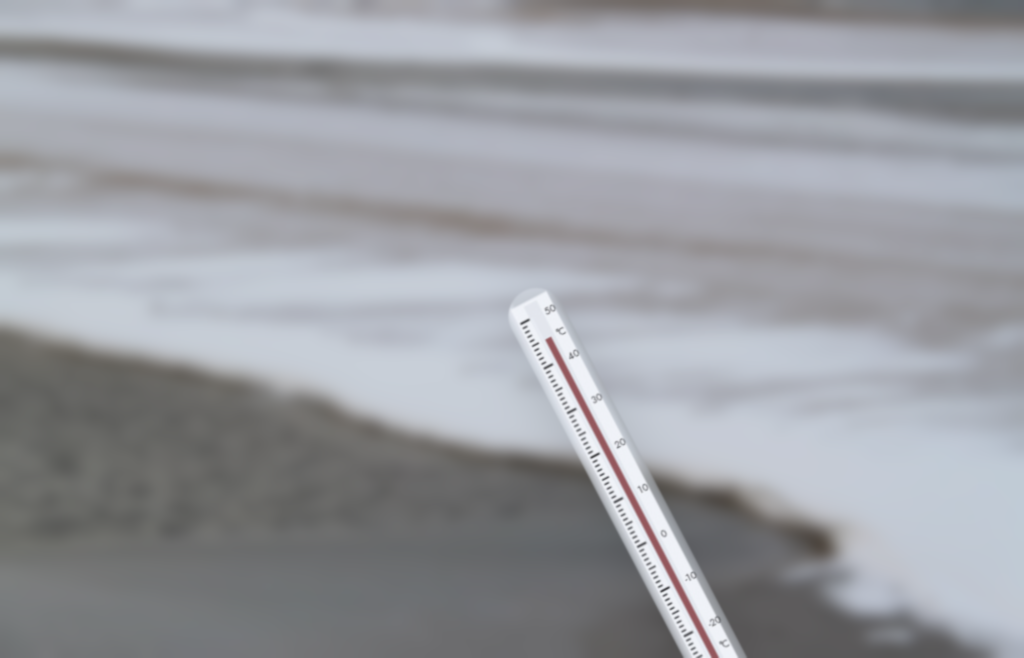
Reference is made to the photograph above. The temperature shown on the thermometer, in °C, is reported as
45 °C
